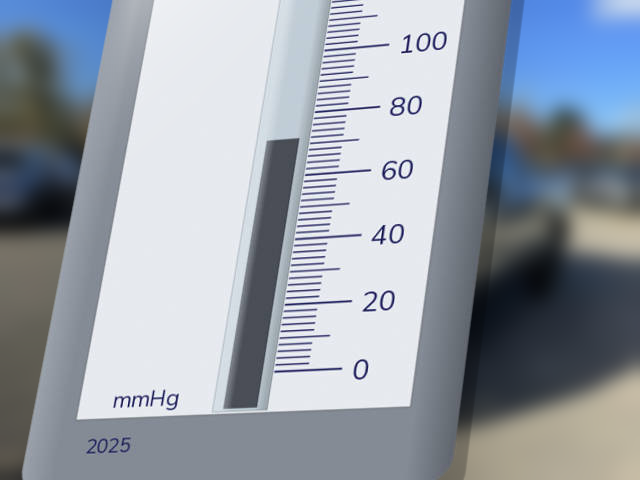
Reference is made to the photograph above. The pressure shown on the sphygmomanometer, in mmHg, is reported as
72 mmHg
